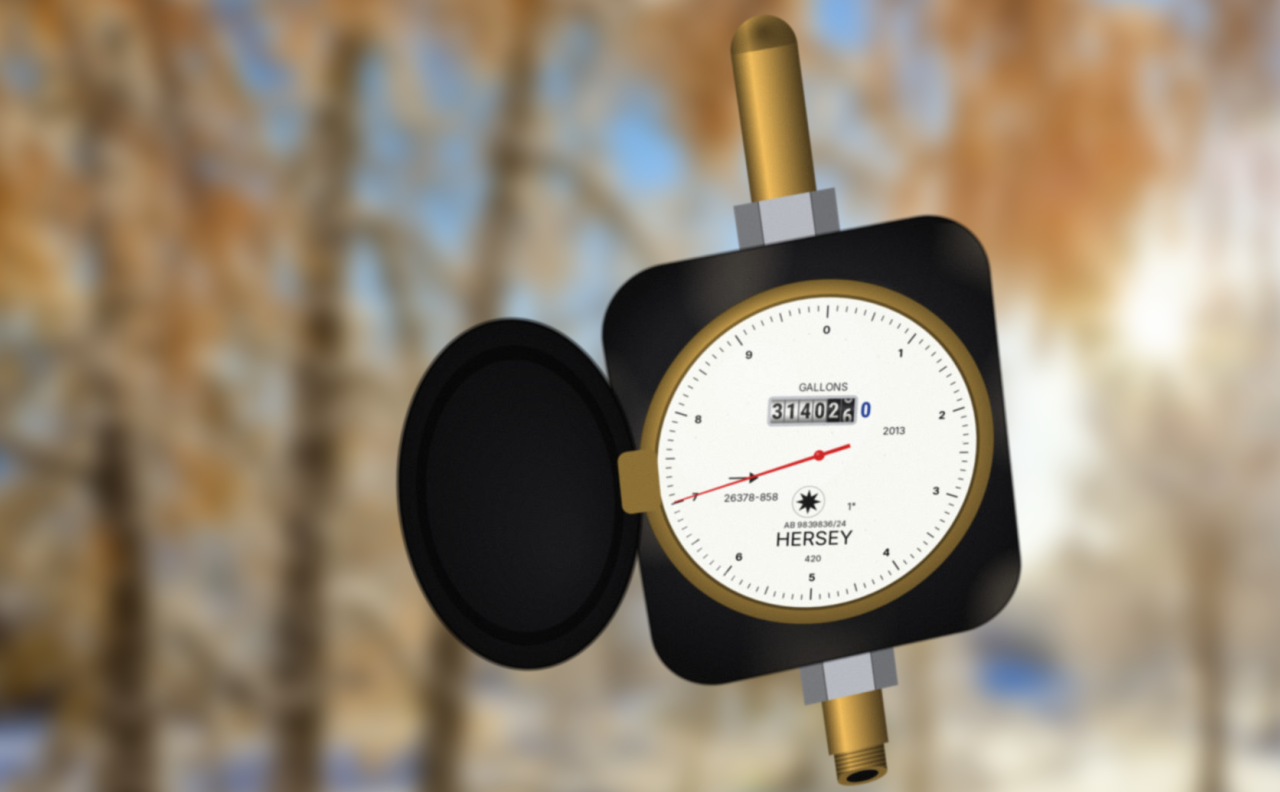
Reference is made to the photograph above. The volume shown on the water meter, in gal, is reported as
3140257.0 gal
